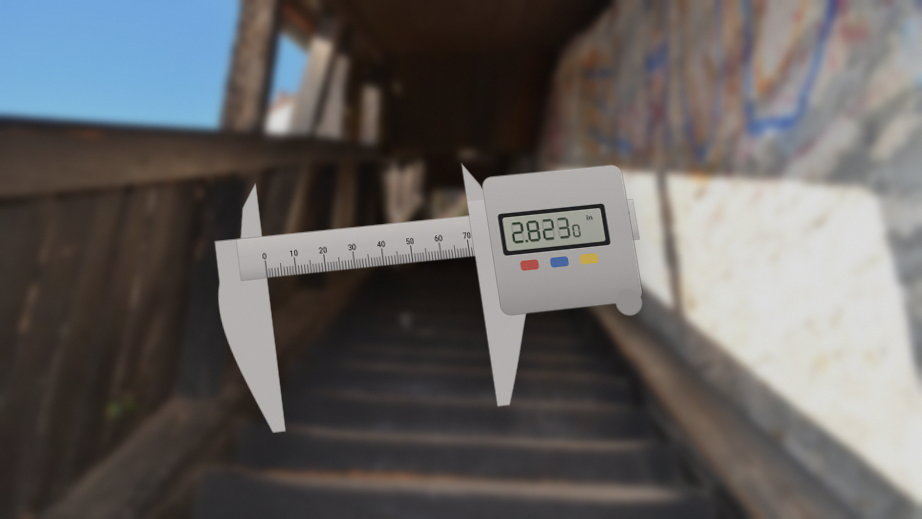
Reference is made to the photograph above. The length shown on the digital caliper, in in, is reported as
2.8230 in
